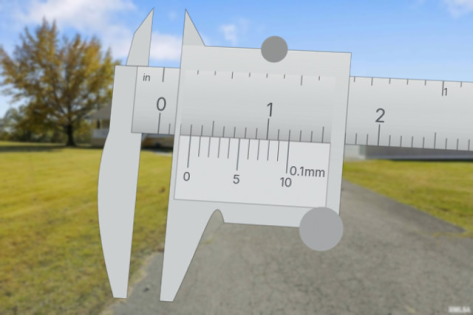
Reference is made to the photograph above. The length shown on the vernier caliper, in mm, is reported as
3.0 mm
